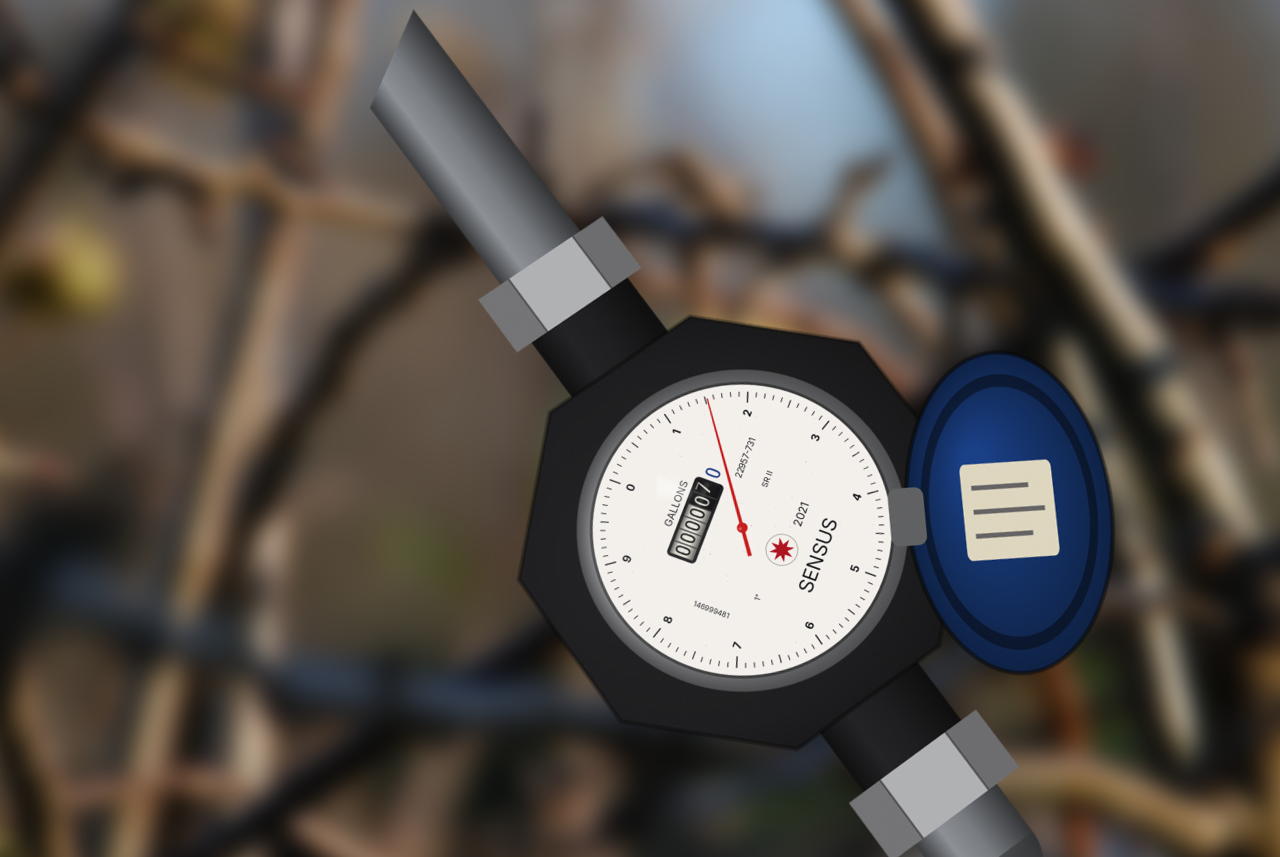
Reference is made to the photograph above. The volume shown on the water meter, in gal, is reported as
71.5 gal
